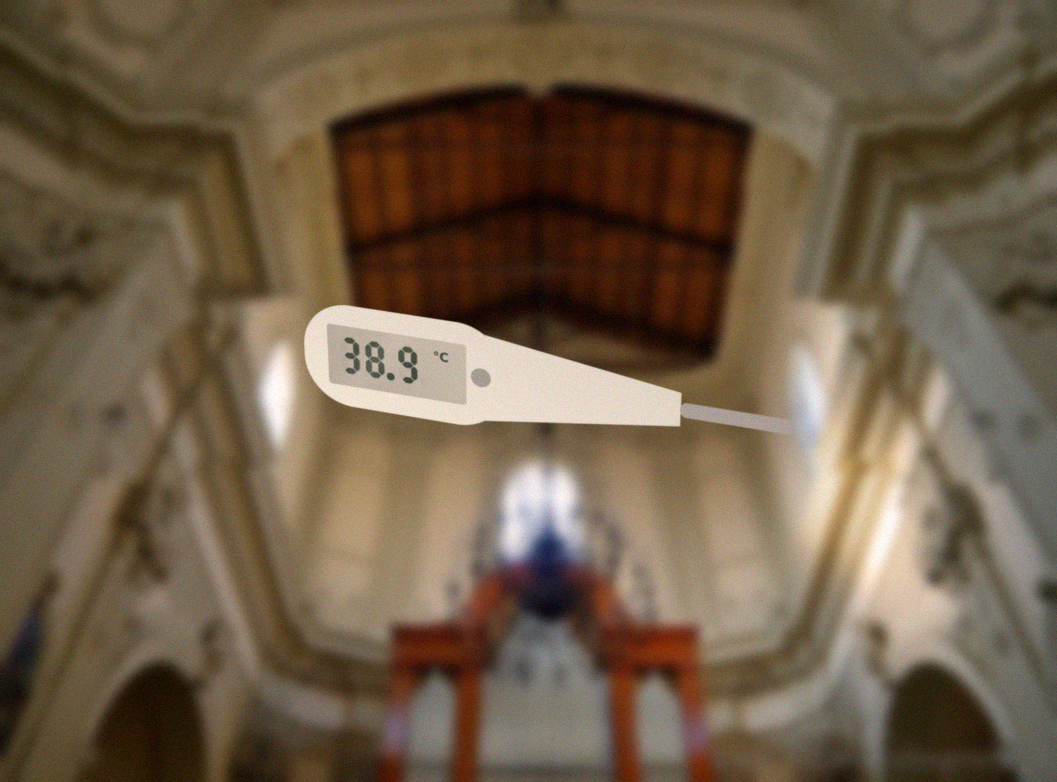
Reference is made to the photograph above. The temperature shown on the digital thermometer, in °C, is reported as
38.9 °C
